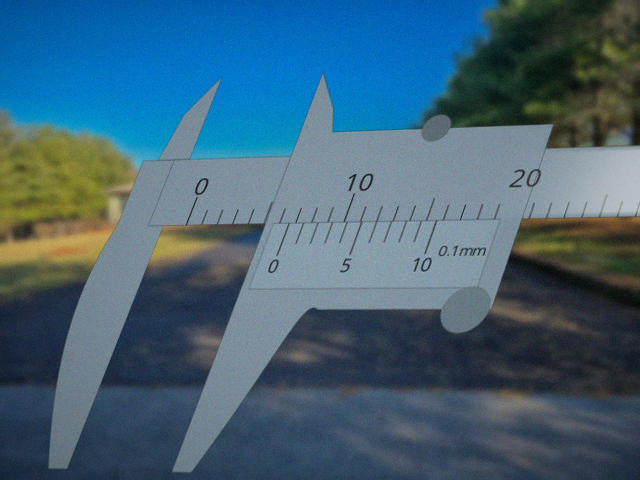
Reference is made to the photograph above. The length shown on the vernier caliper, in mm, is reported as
6.6 mm
